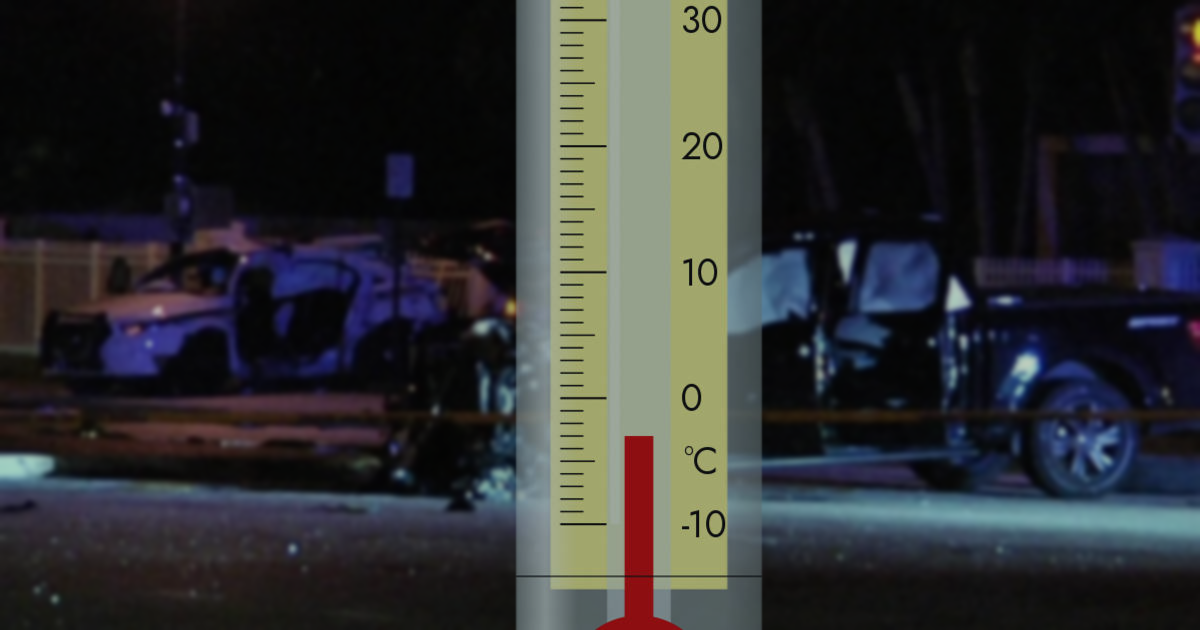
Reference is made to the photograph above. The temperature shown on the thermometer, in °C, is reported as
-3 °C
